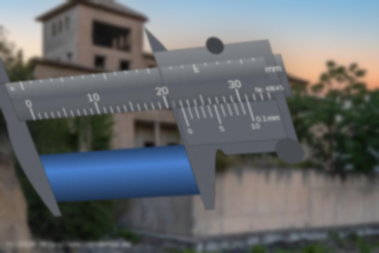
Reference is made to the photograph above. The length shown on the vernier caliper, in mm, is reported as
22.0 mm
